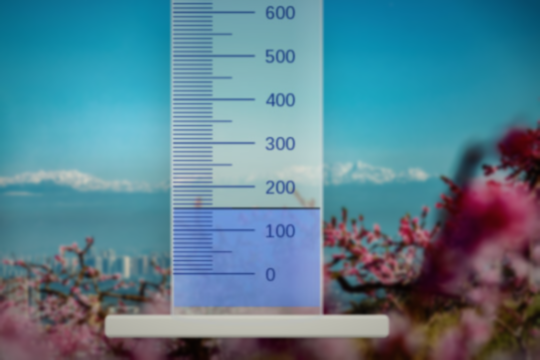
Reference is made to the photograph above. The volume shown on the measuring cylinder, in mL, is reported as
150 mL
